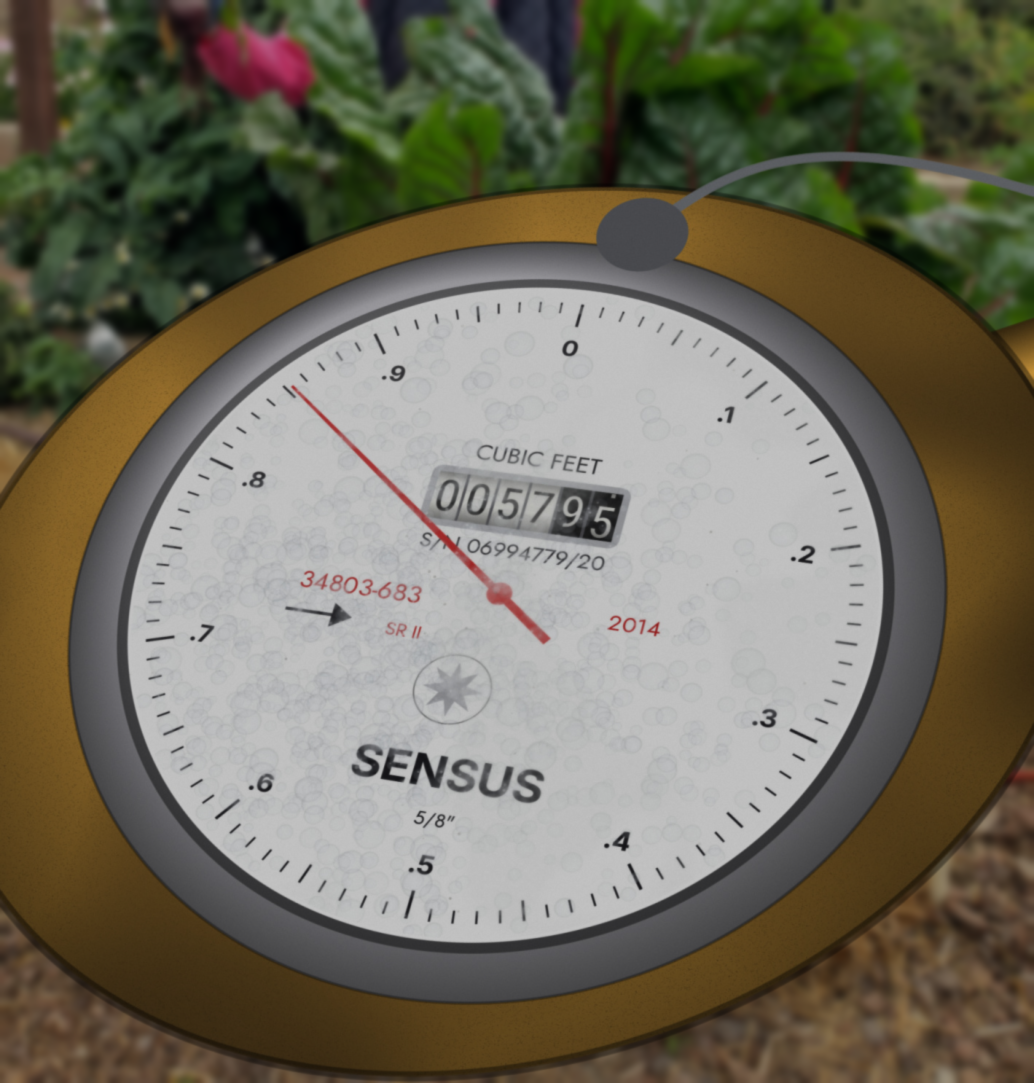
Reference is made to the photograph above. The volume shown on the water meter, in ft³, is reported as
5794.85 ft³
